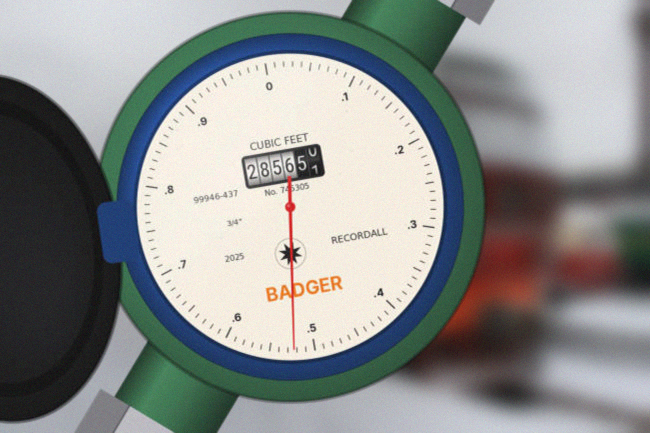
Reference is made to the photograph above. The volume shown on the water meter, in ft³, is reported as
285650.52 ft³
